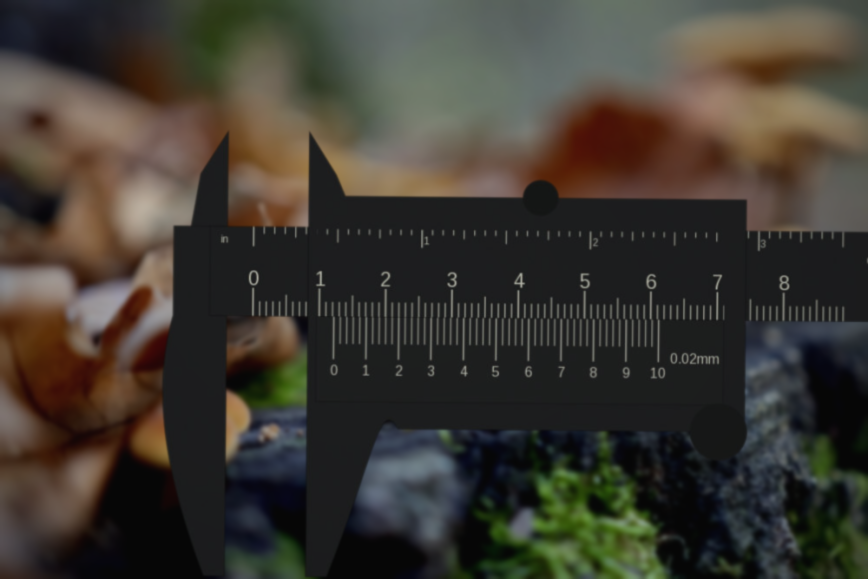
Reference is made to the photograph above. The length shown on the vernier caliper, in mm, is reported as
12.2 mm
